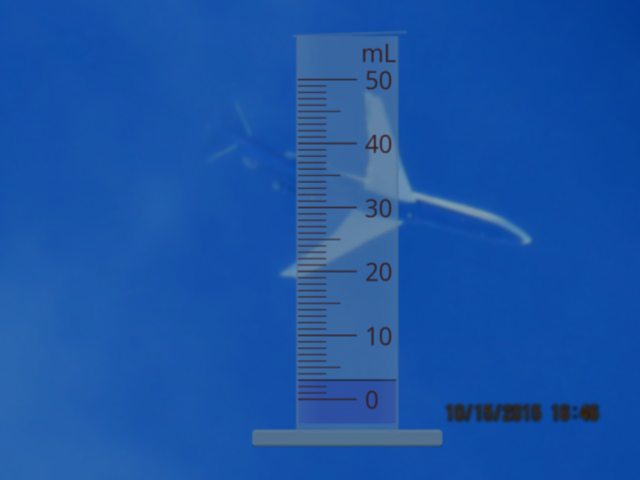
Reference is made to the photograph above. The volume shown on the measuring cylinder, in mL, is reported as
3 mL
